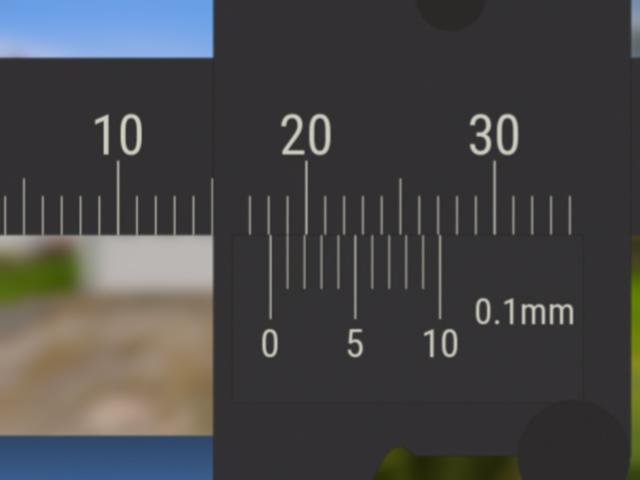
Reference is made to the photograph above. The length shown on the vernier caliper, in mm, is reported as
18.1 mm
